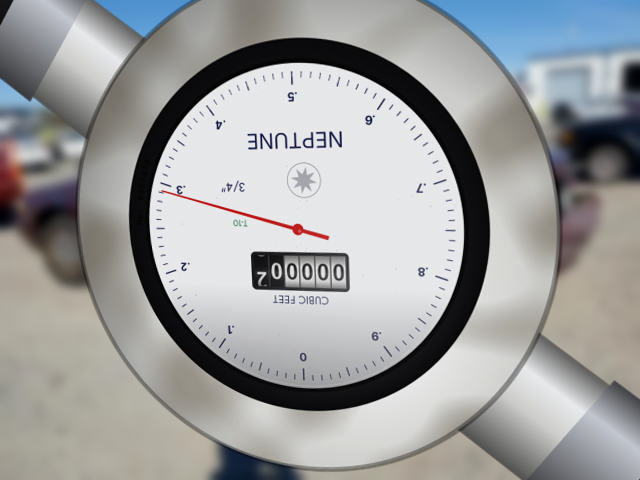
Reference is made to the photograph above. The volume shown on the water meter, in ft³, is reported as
2.29 ft³
